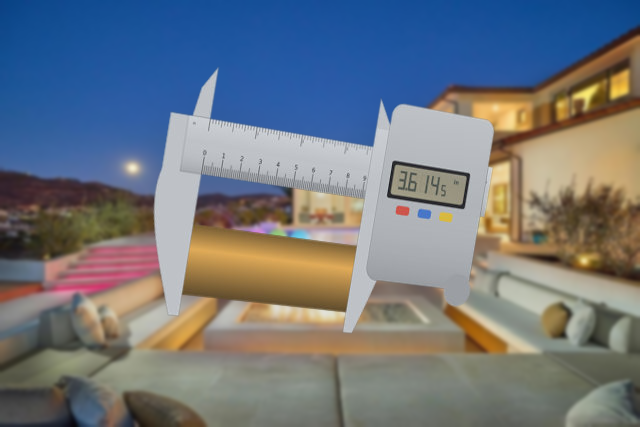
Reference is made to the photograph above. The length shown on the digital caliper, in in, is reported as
3.6145 in
